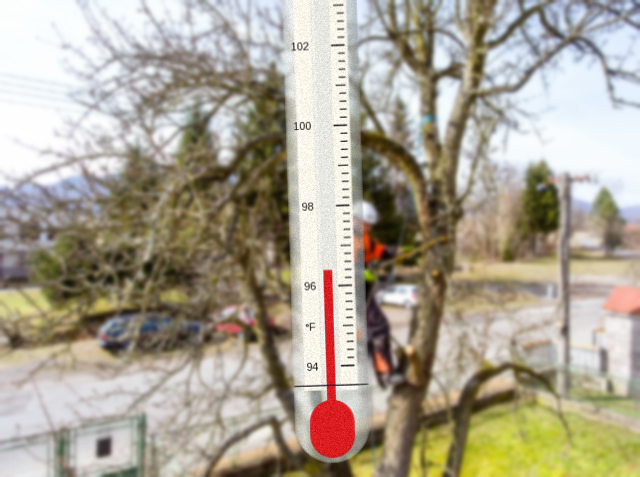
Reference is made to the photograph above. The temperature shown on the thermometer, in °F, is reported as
96.4 °F
